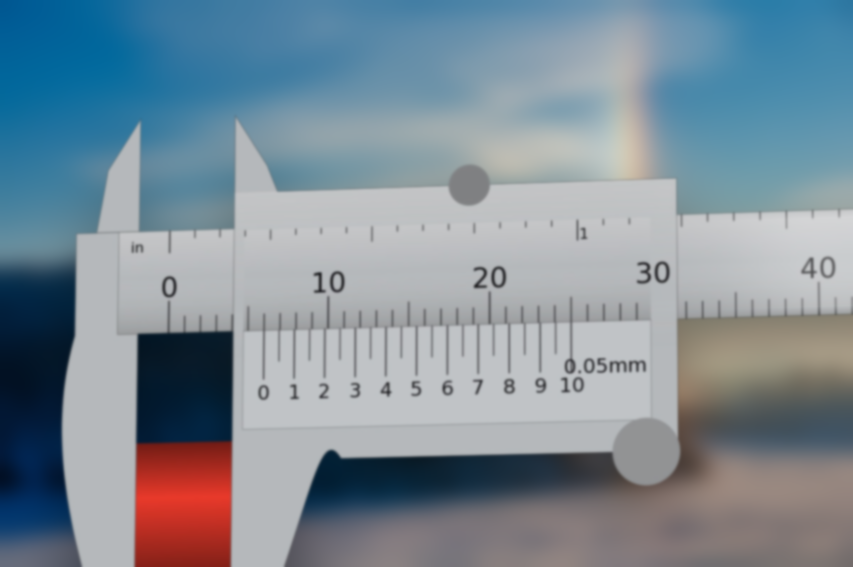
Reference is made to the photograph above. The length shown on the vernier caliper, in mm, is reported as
6.0 mm
